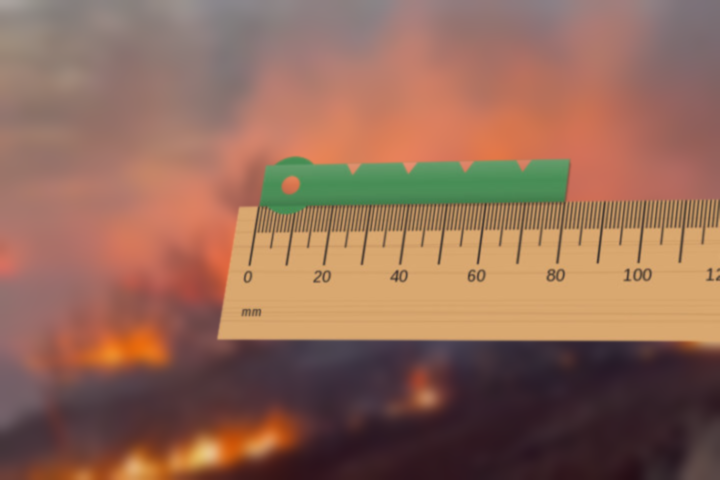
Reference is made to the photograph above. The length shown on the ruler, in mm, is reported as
80 mm
